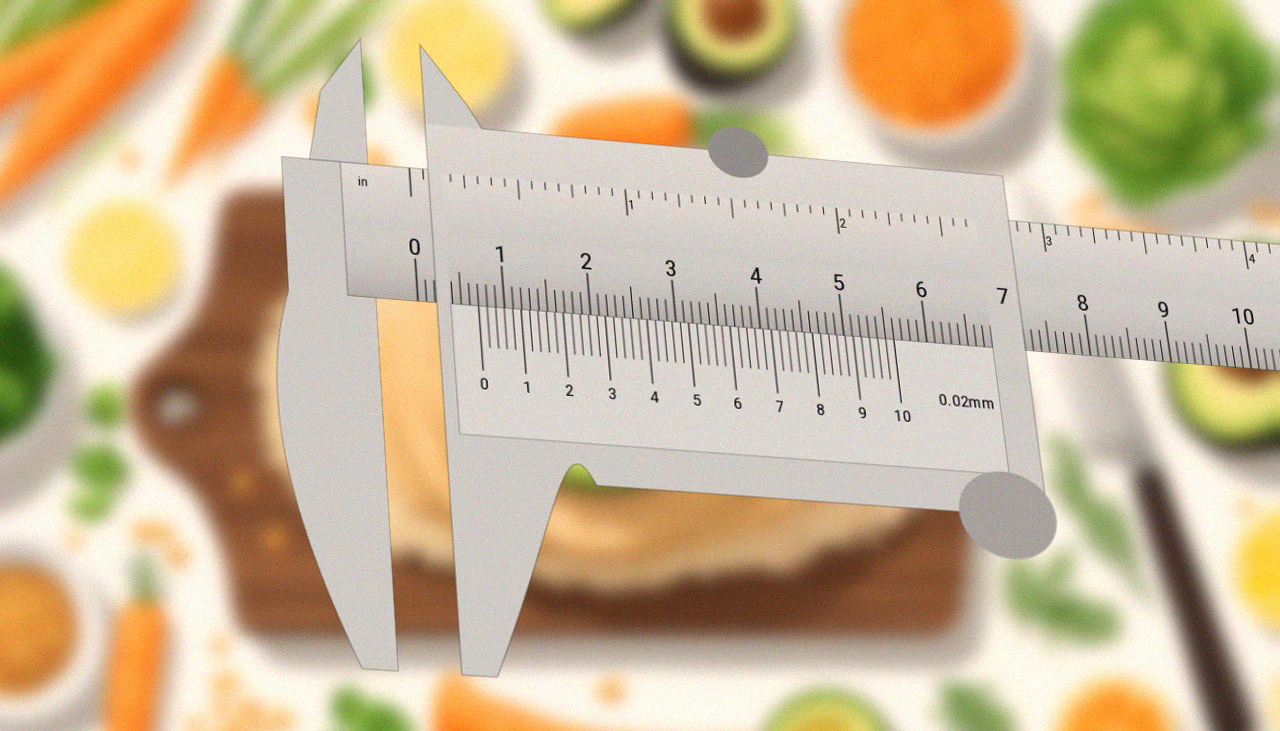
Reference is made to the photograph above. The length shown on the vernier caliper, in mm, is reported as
7.0 mm
